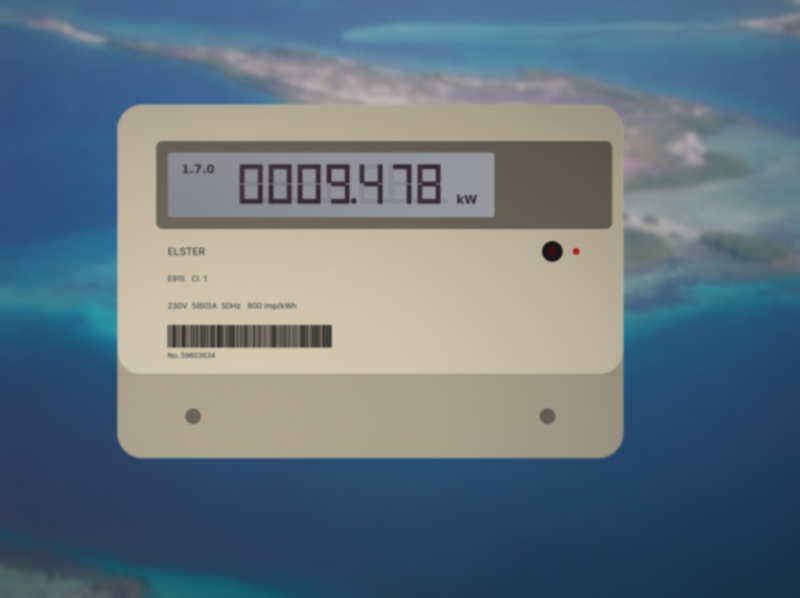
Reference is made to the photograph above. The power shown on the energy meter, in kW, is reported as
9.478 kW
